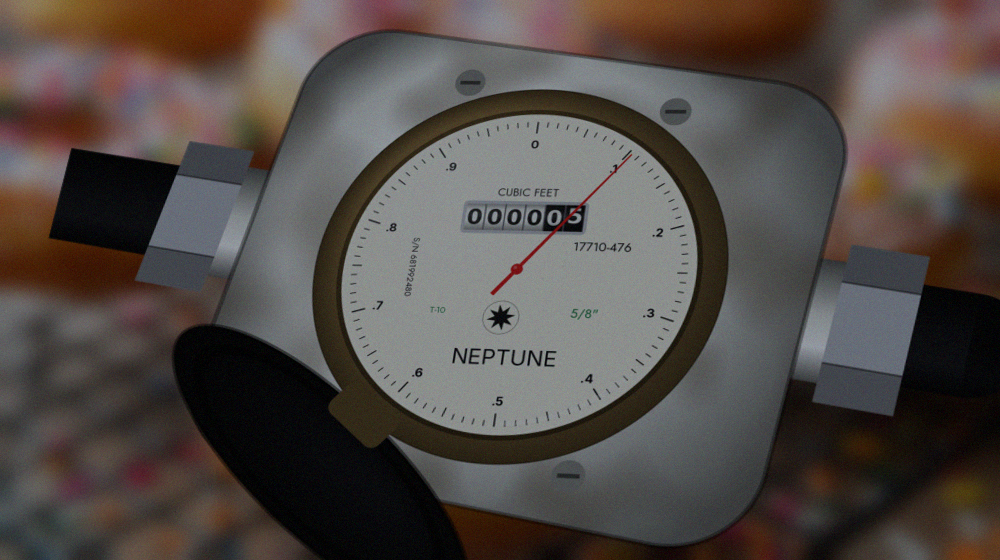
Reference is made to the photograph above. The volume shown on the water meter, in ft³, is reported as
5.10 ft³
